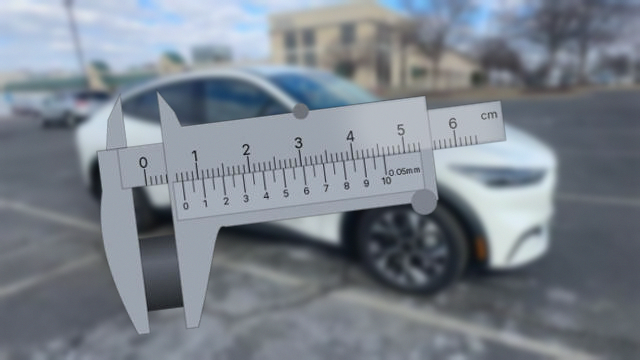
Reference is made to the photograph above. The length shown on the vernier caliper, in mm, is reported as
7.0 mm
